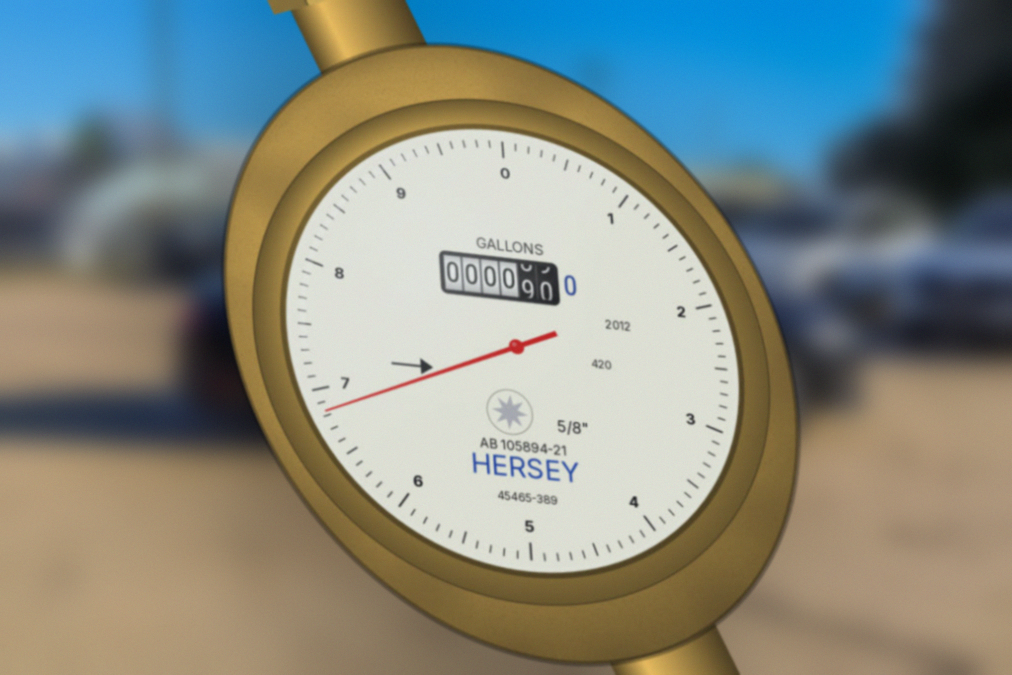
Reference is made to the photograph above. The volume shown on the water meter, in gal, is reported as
896.8 gal
